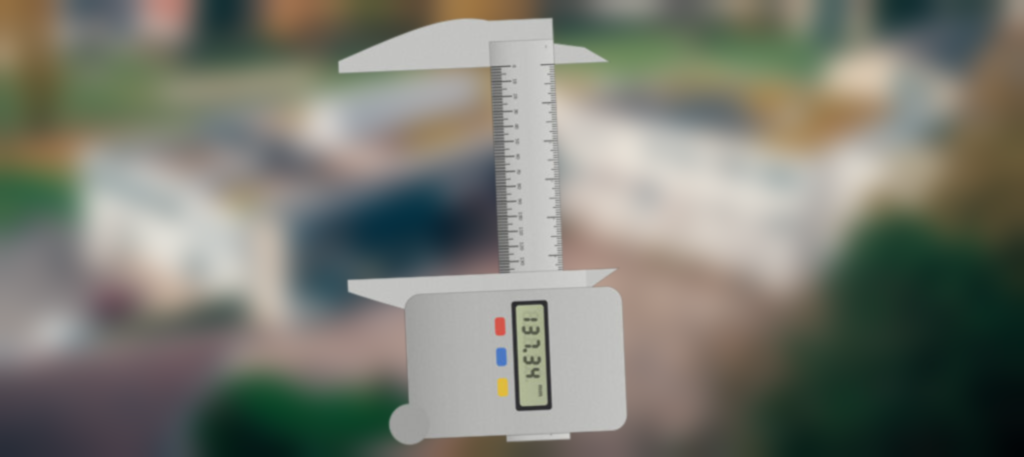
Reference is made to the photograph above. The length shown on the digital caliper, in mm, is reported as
137.34 mm
